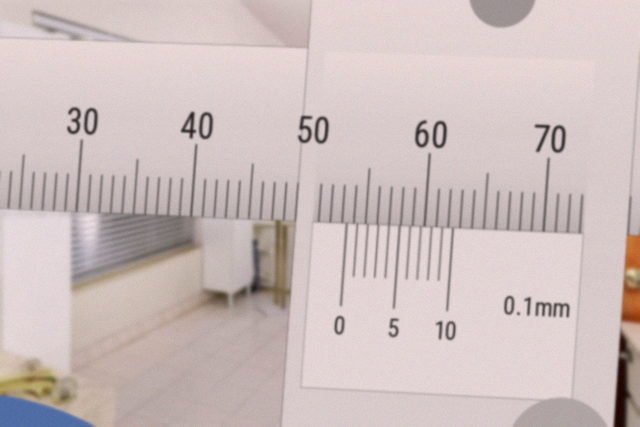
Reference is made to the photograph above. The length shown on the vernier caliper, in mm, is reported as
53.4 mm
